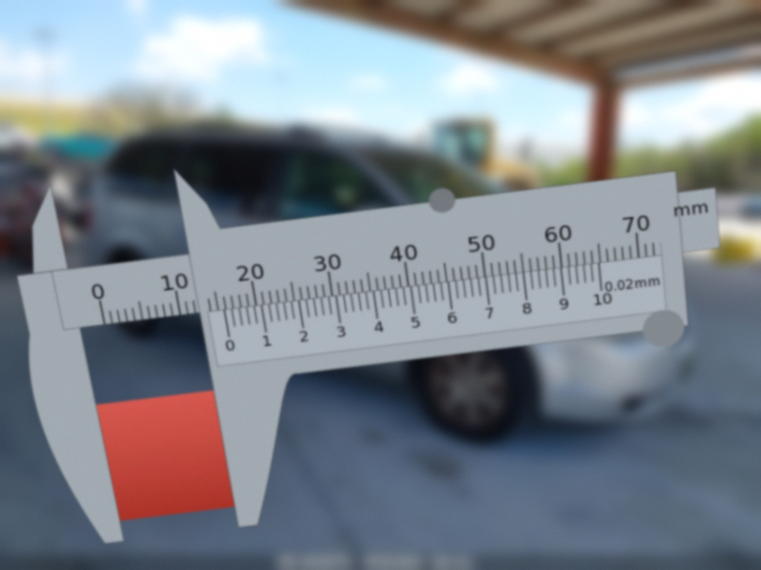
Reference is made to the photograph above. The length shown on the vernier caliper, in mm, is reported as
15.8 mm
